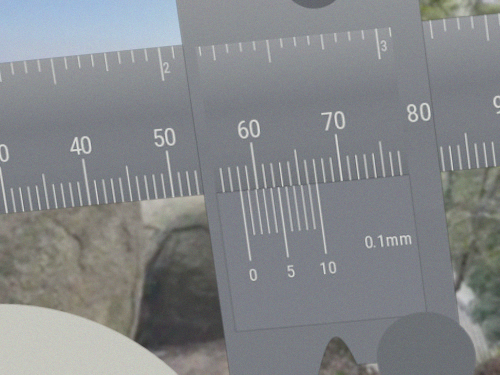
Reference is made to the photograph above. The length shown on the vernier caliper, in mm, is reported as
58.0 mm
